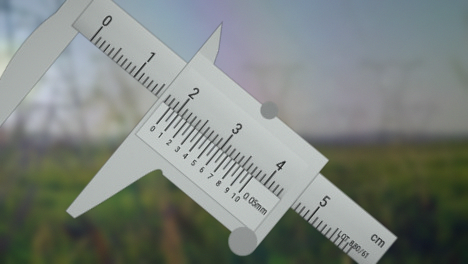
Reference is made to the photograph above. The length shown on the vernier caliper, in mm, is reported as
18.4 mm
